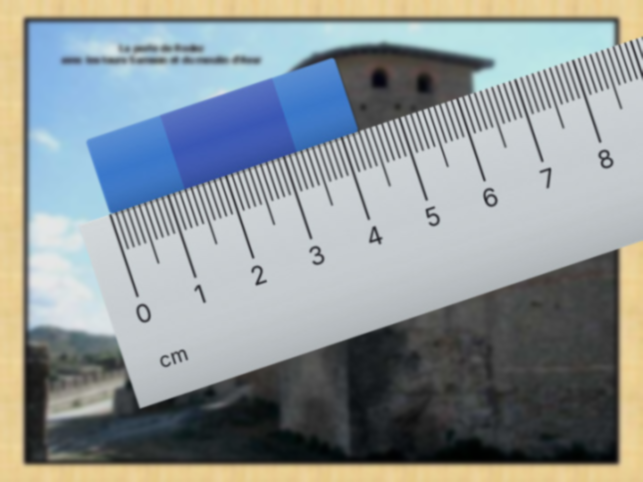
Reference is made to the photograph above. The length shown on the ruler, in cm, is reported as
4.3 cm
